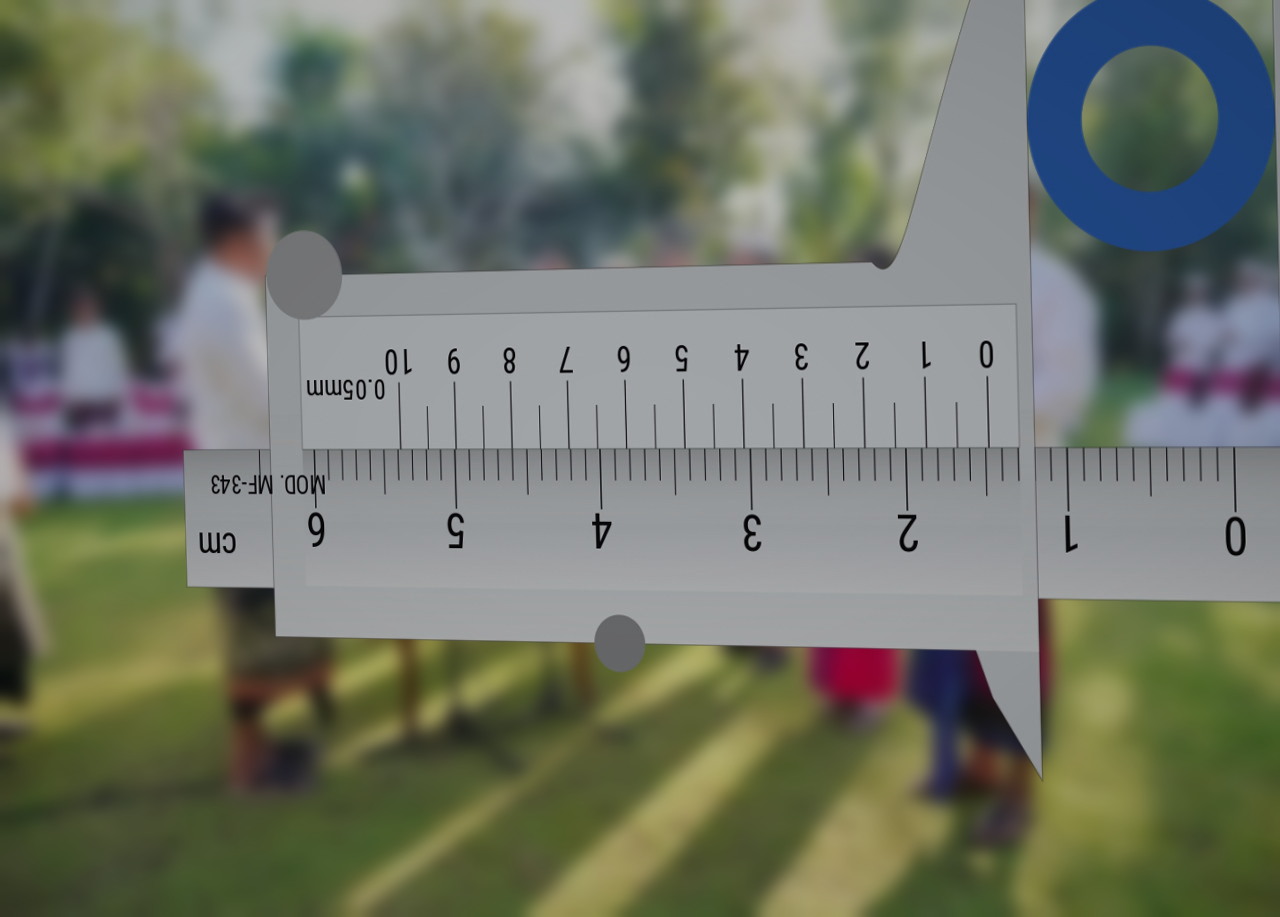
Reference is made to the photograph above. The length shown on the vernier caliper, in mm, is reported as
14.8 mm
